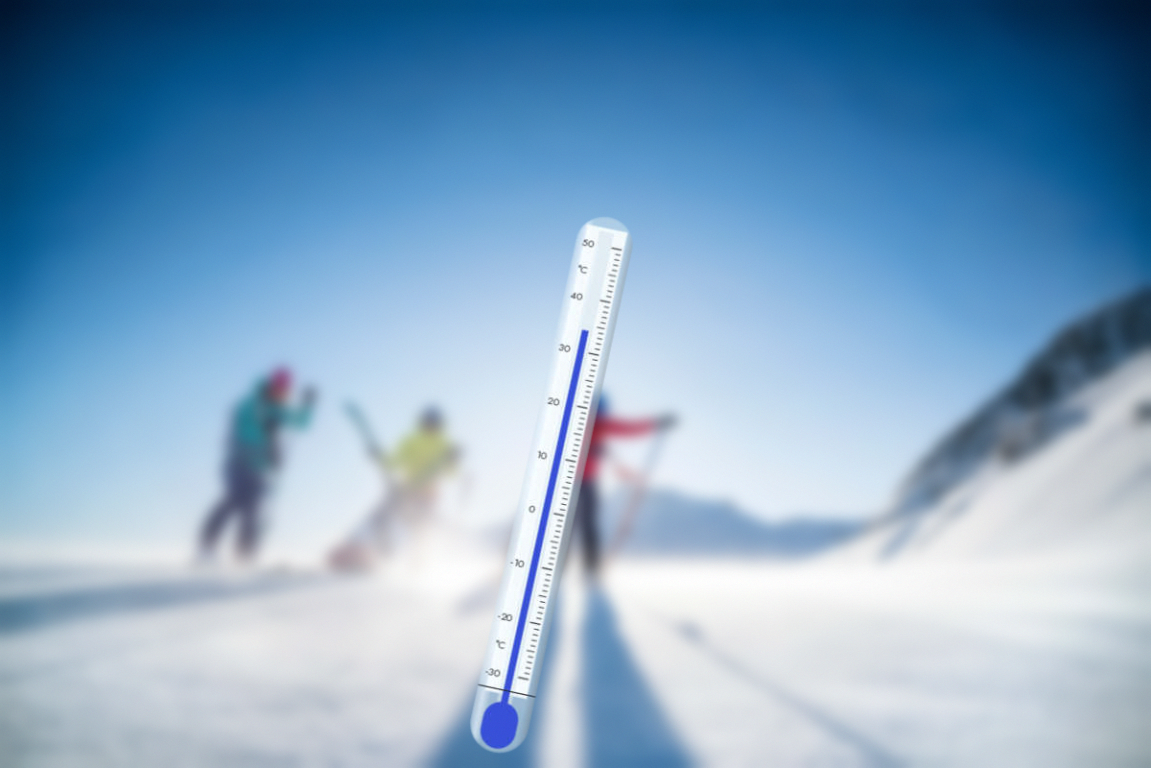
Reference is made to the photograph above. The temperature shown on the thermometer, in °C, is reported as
34 °C
